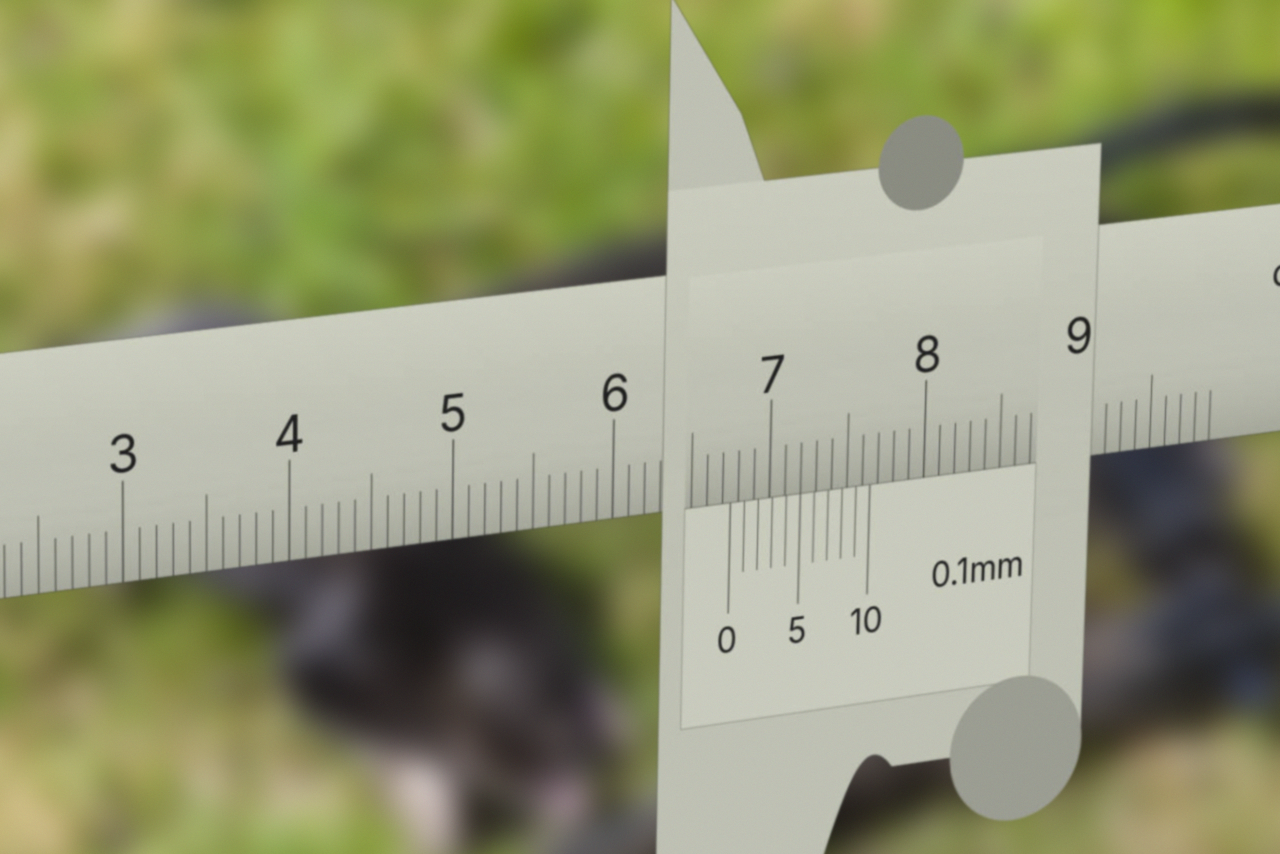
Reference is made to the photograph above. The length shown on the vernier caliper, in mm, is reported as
67.5 mm
